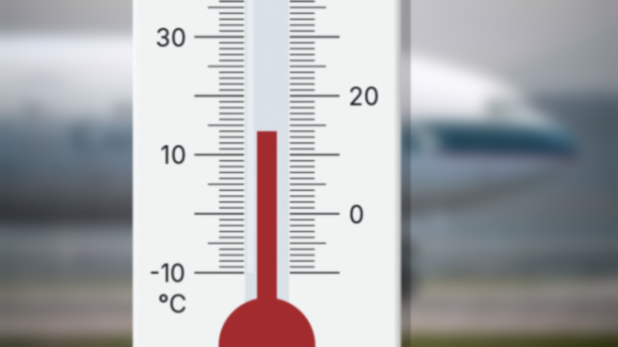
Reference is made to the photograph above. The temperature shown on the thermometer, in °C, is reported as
14 °C
